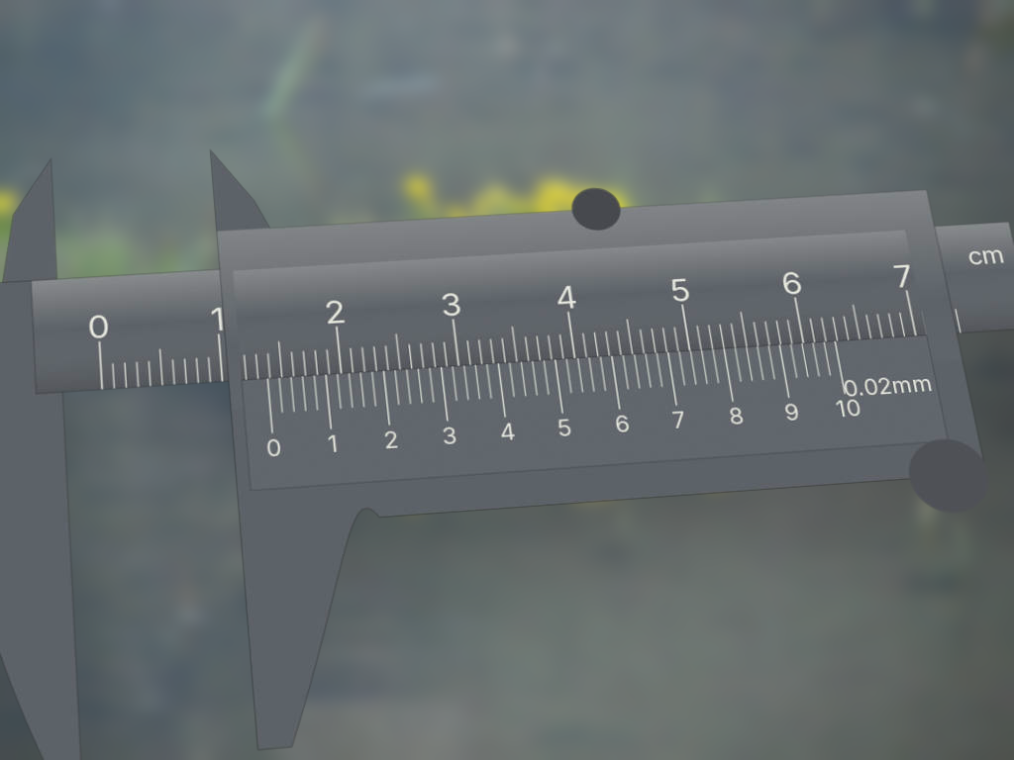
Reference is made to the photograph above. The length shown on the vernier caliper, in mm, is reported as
13.8 mm
